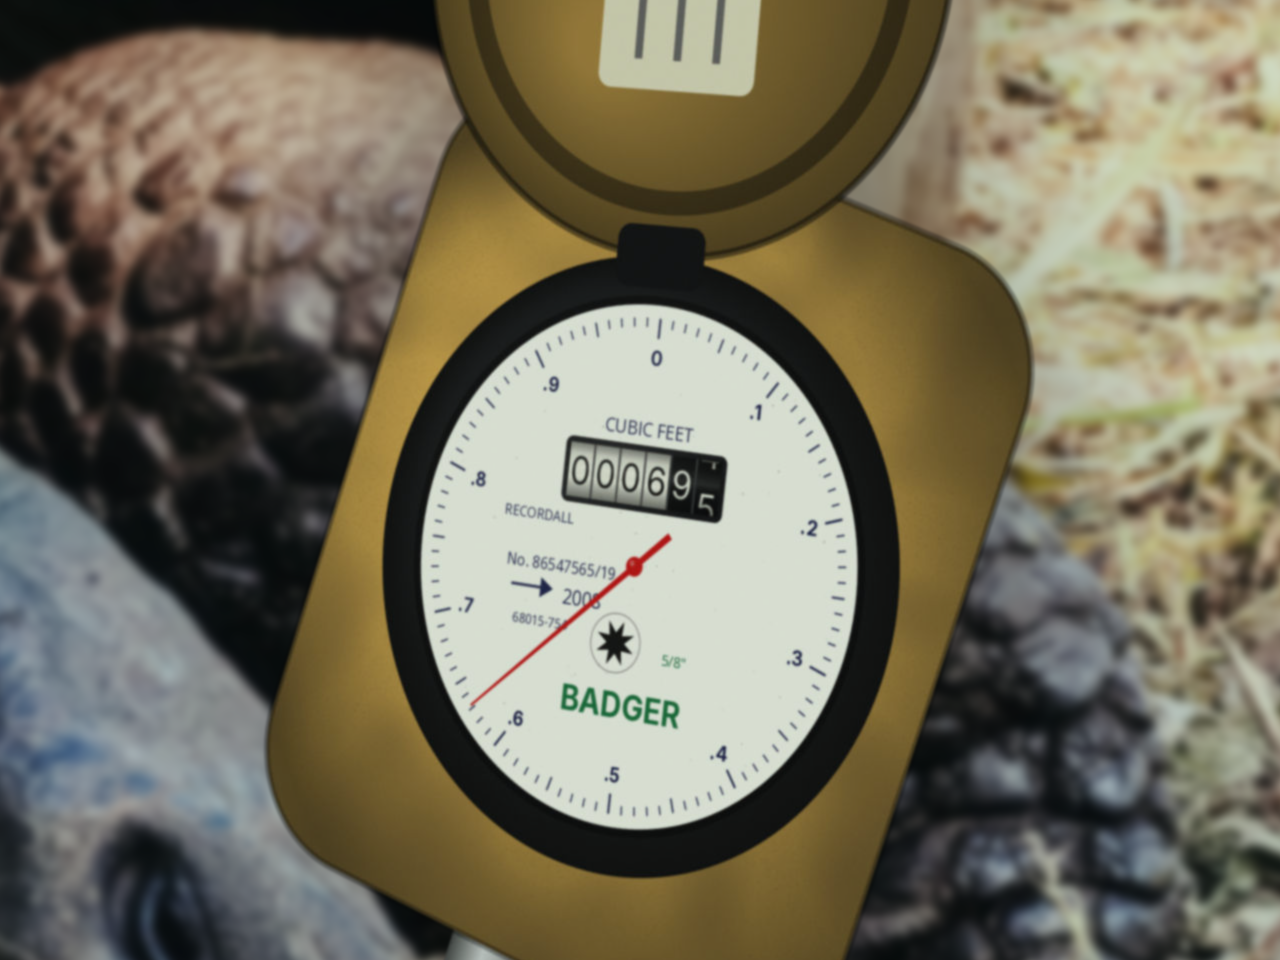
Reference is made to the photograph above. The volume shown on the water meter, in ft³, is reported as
694.63 ft³
